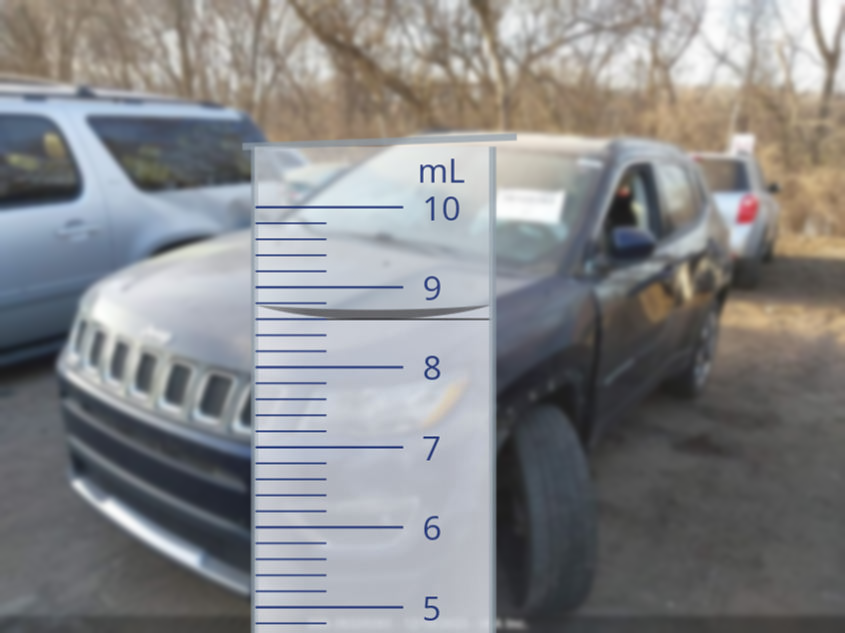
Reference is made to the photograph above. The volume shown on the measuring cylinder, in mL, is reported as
8.6 mL
